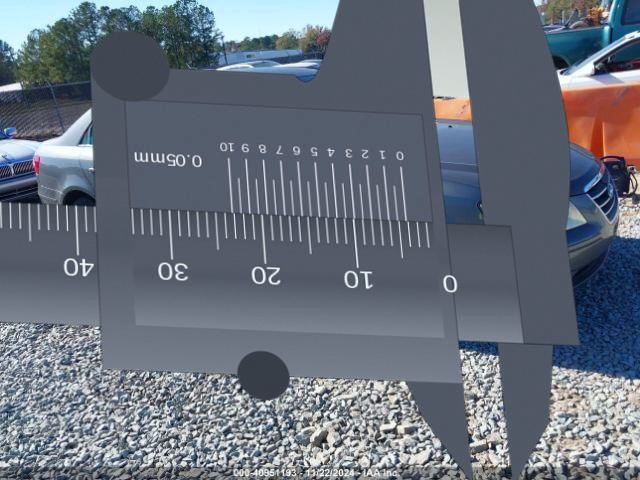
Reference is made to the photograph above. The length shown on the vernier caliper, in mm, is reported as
4.2 mm
